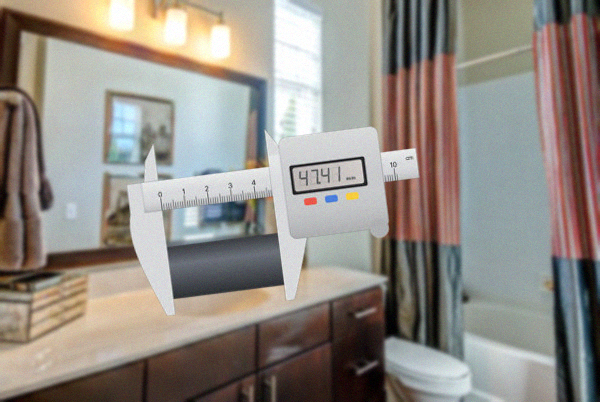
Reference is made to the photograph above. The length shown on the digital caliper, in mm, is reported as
47.41 mm
